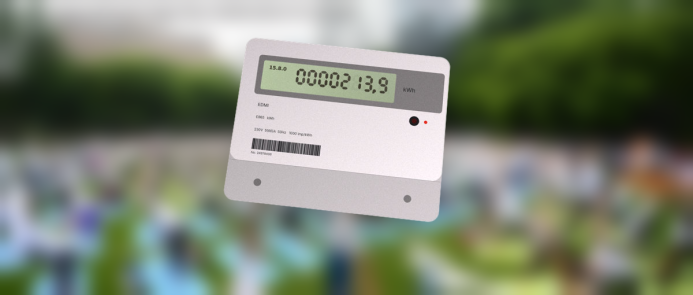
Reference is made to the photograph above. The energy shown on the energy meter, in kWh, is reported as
213.9 kWh
